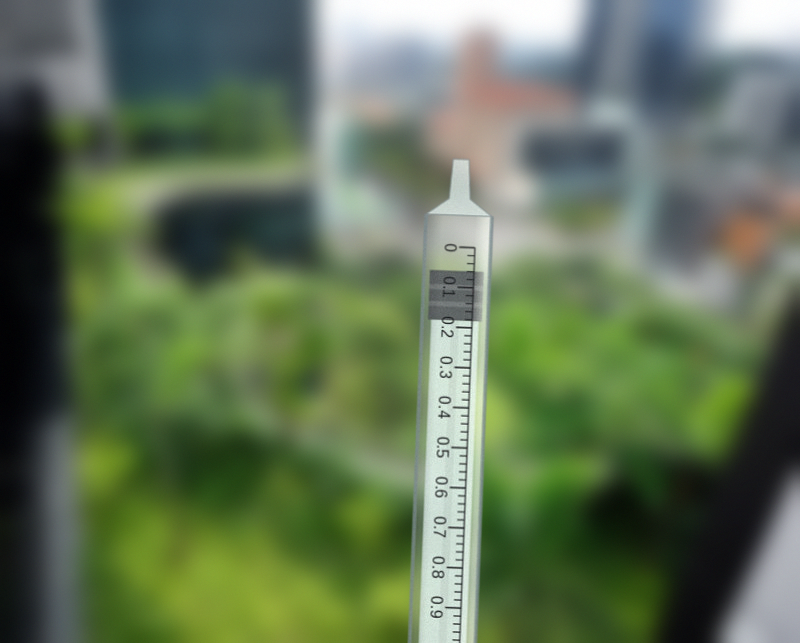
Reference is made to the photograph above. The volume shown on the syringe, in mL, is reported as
0.06 mL
